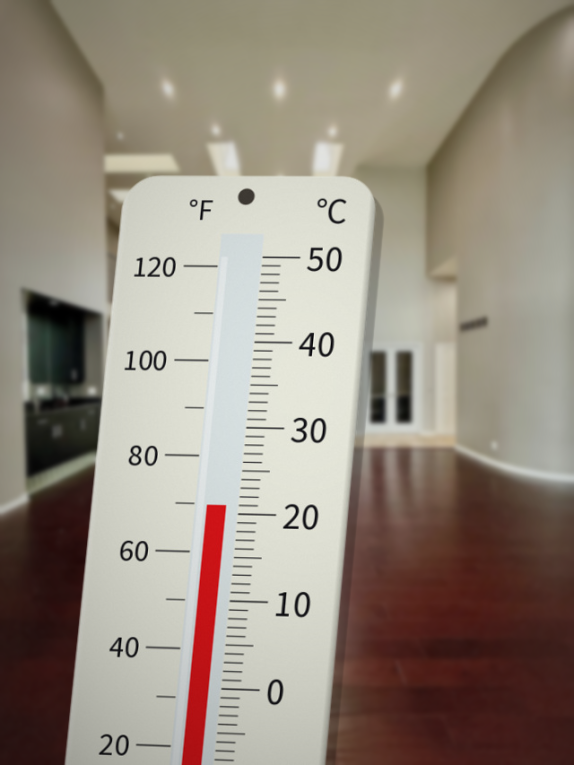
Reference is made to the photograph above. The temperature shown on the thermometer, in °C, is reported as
21 °C
